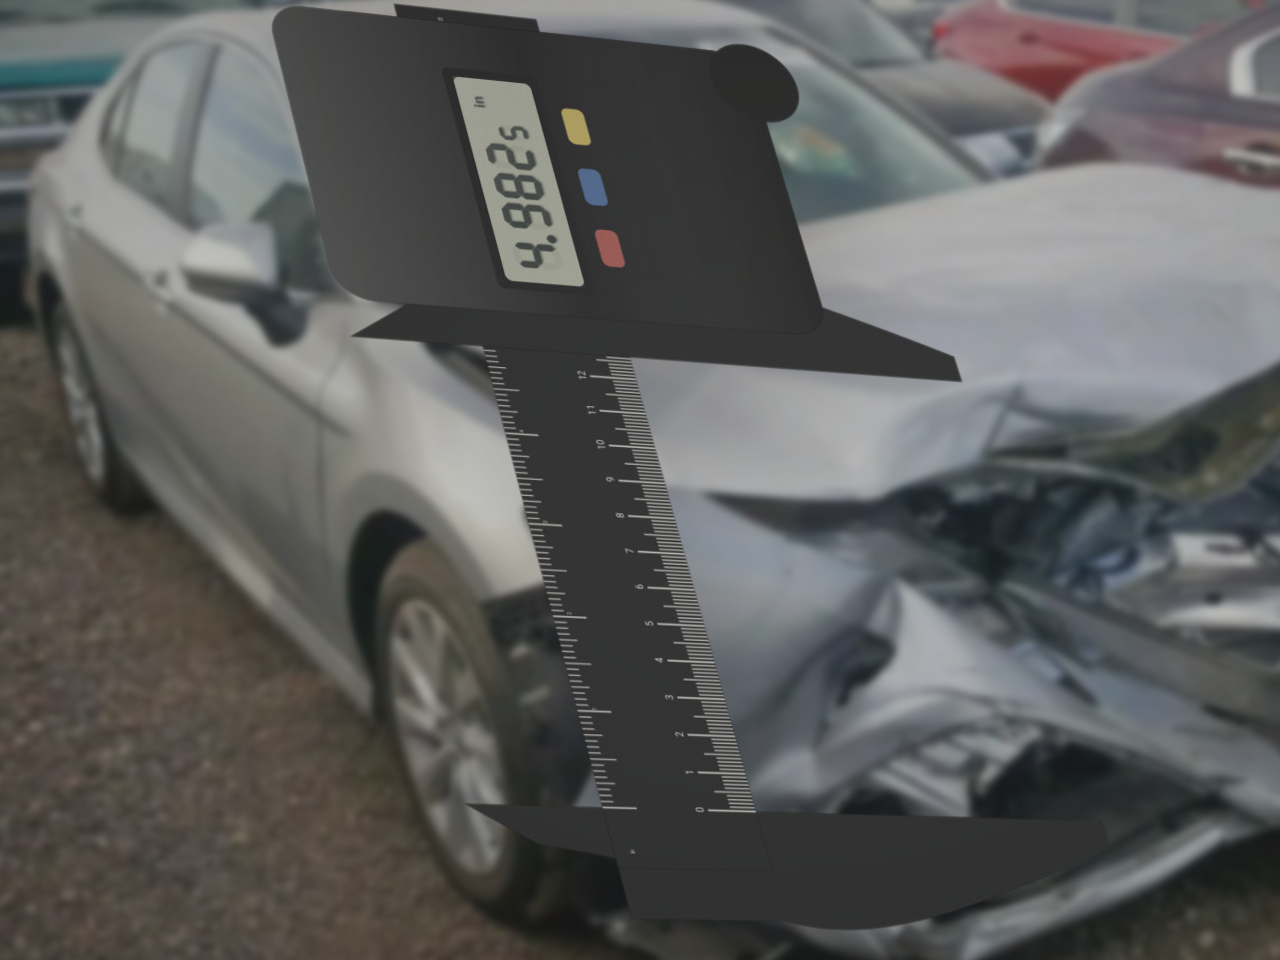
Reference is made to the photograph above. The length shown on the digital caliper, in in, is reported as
4.9825 in
